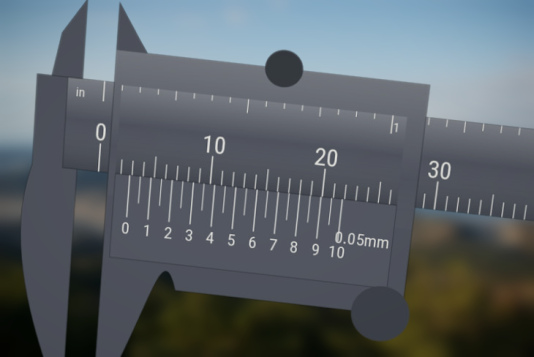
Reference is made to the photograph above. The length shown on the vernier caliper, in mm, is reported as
2.8 mm
